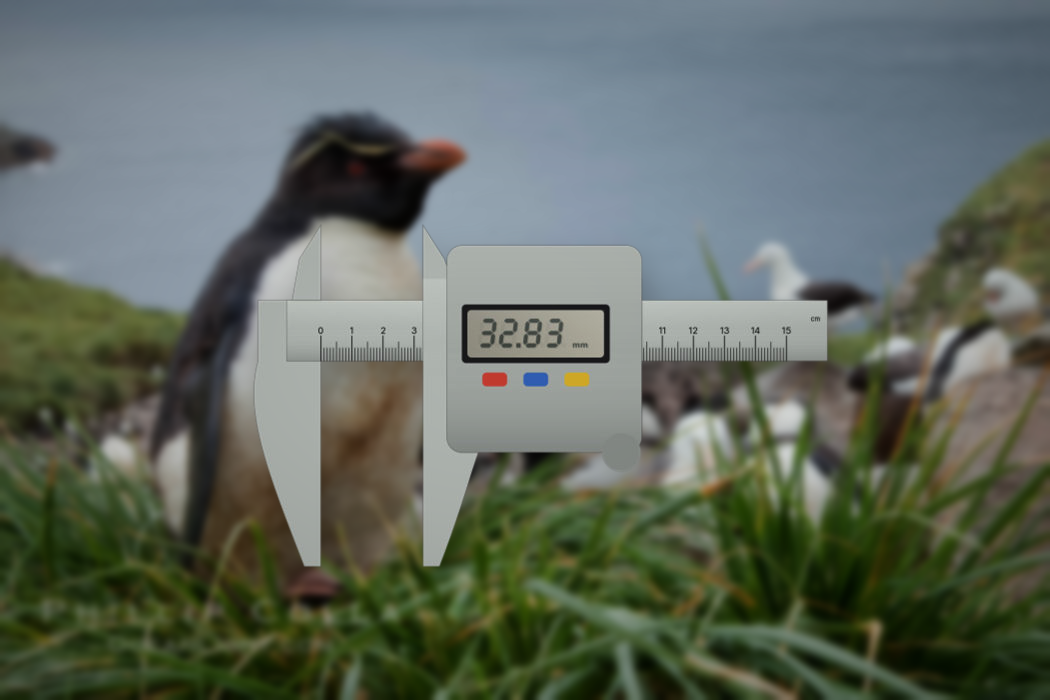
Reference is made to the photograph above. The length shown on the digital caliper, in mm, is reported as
32.83 mm
